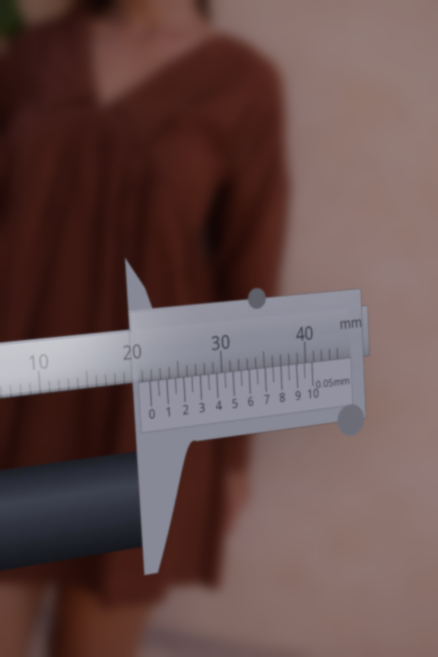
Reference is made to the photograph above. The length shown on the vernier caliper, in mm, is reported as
21.8 mm
